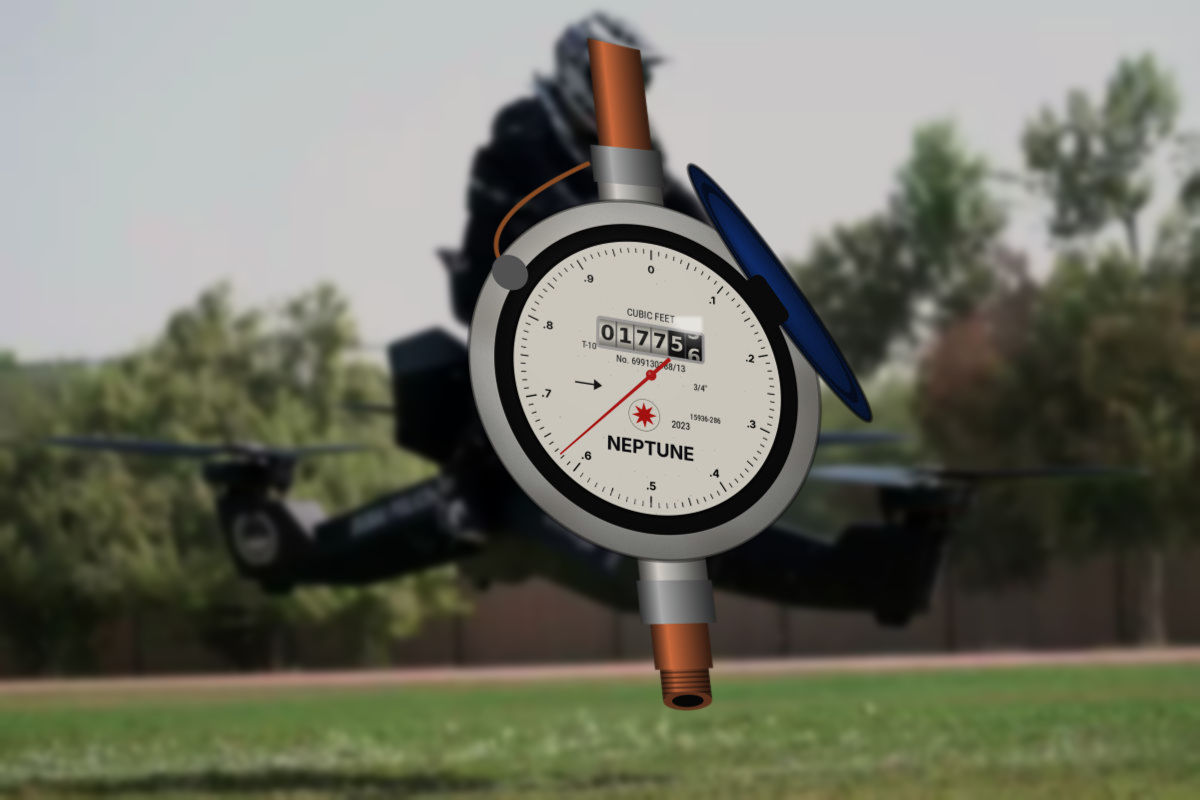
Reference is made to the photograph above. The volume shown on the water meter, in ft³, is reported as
17755.62 ft³
